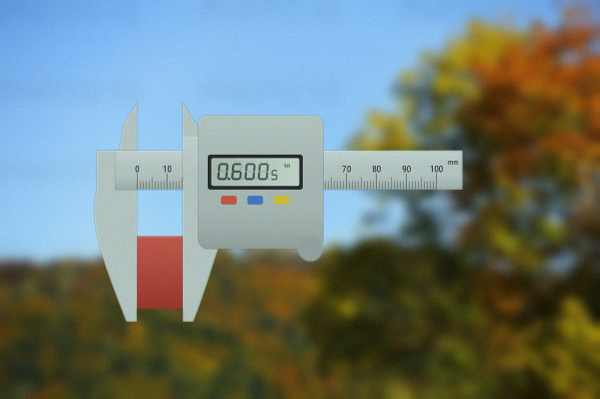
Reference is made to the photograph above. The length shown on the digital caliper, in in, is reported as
0.6005 in
